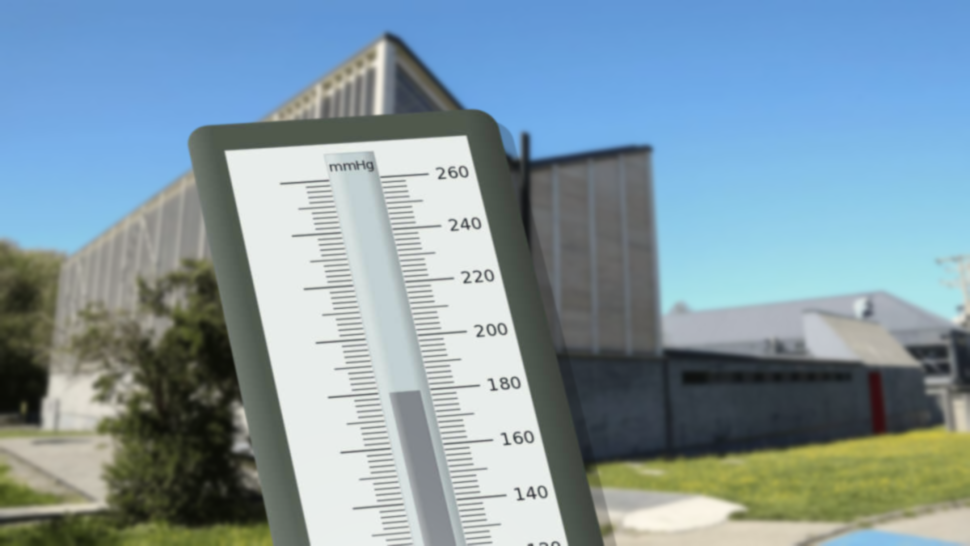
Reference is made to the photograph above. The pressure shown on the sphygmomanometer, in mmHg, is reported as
180 mmHg
